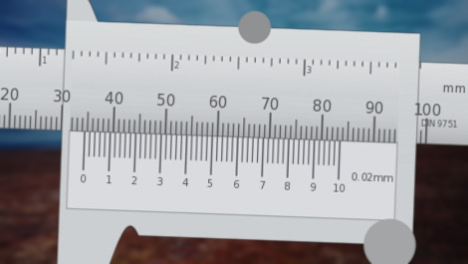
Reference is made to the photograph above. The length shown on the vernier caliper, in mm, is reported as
34.5 mm
